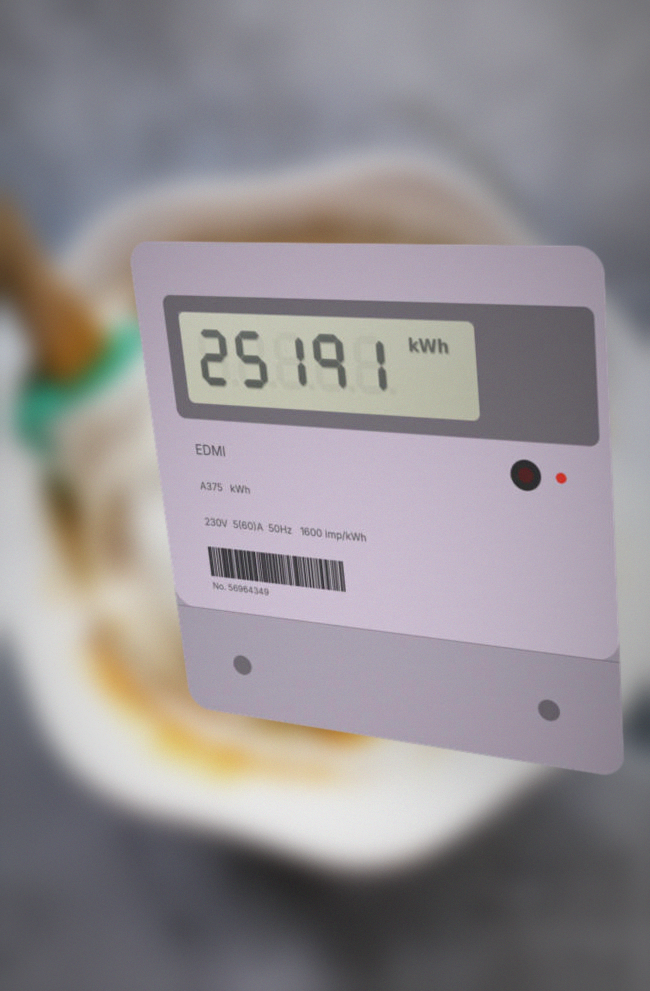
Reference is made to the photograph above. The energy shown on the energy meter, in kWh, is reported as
25191 kWh
